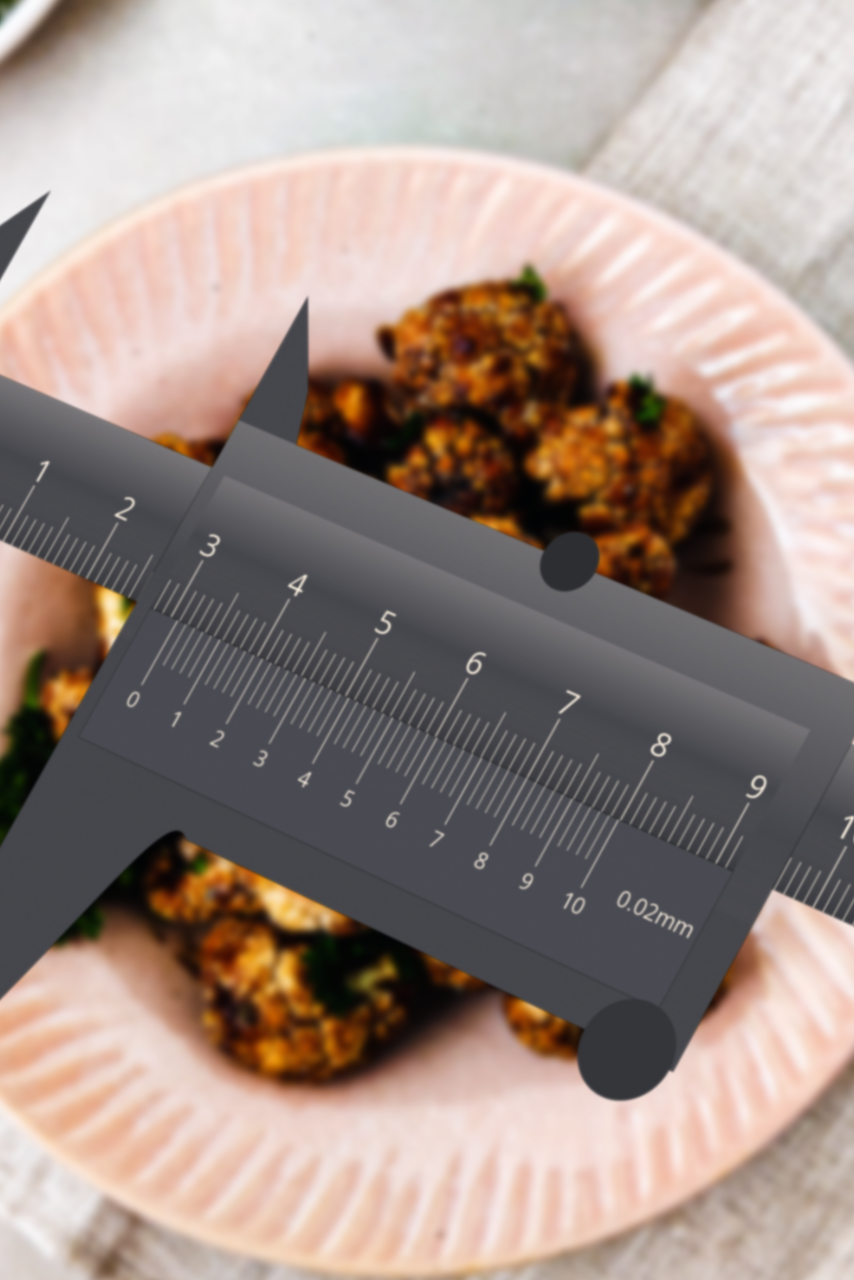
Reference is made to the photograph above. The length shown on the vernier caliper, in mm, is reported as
30.8 mm
